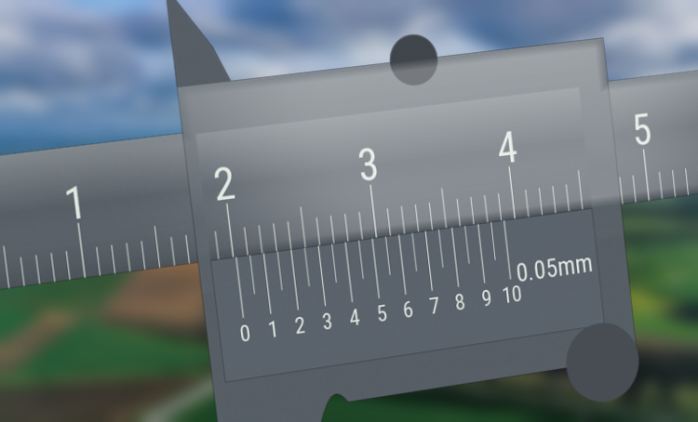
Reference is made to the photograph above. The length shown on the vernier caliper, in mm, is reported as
20.2 mm
